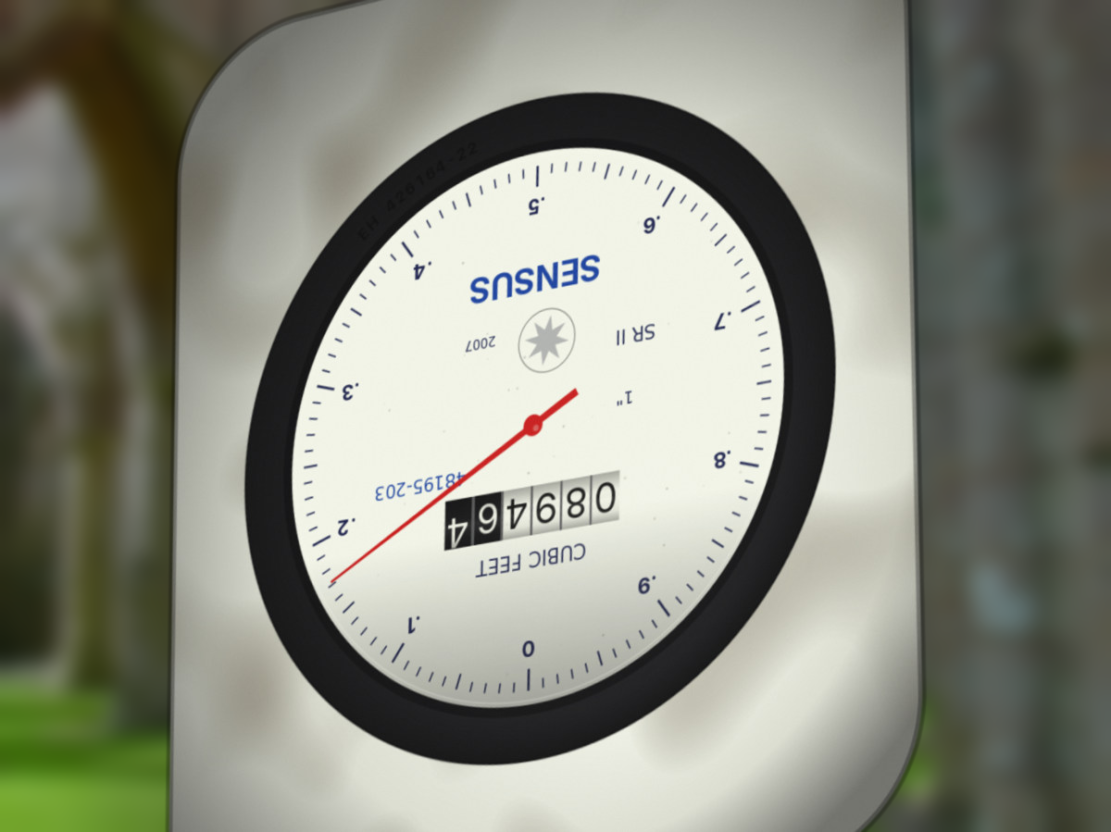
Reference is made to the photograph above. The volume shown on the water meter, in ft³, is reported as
89464.17 ft³
